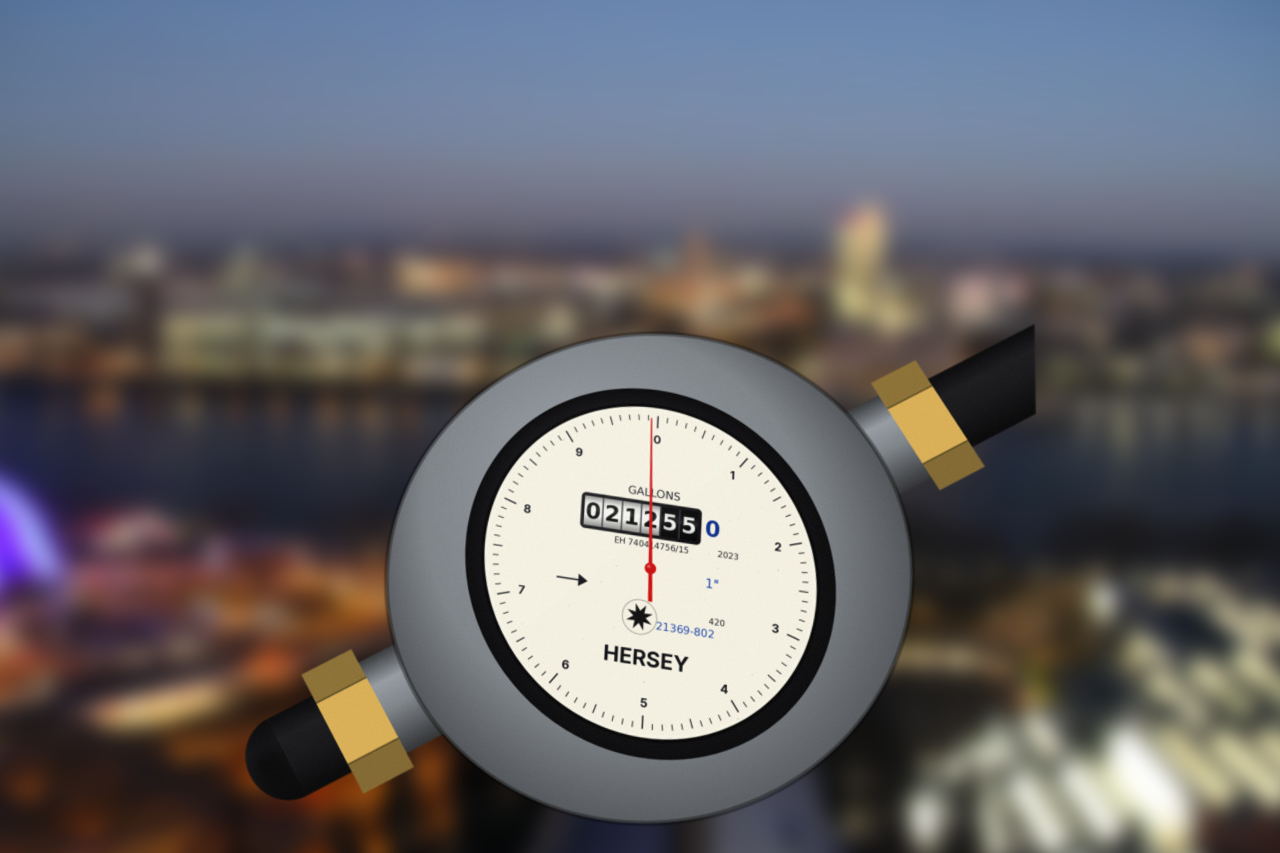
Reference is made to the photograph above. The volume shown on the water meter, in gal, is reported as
212549.9 gal
